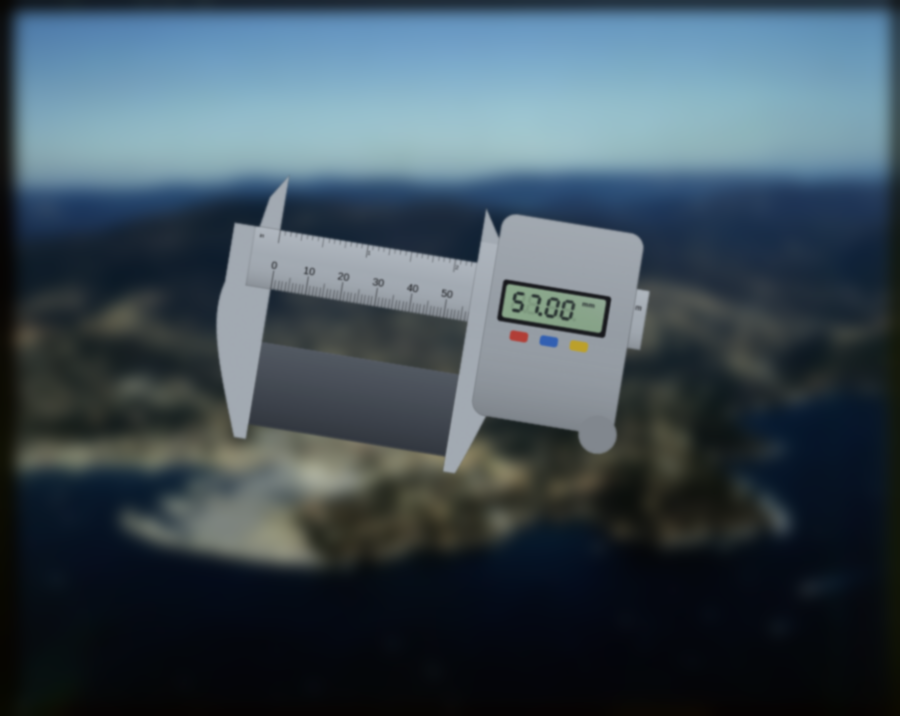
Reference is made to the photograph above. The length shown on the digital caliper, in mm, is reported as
57.00 mm
